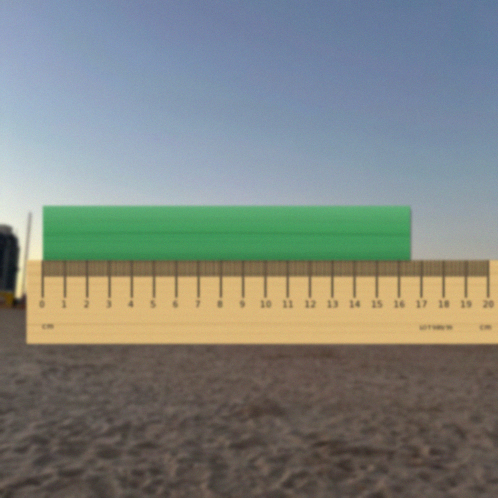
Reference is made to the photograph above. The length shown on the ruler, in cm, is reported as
16.5 cm
